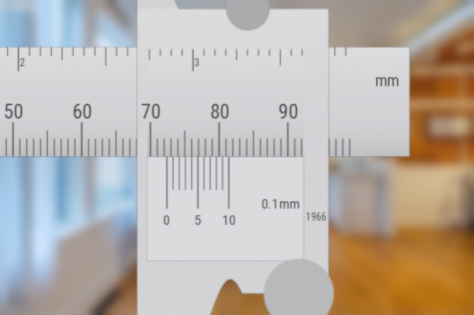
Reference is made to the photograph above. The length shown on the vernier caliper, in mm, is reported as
72.4 mm
